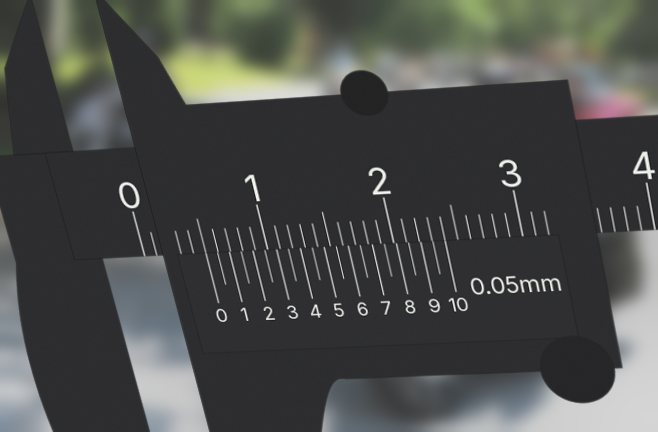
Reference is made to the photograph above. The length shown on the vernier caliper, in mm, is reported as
5.0 mm
